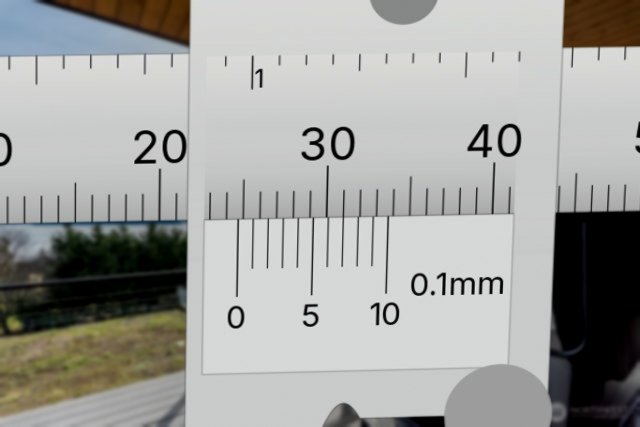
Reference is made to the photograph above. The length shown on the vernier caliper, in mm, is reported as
24.7 mm
